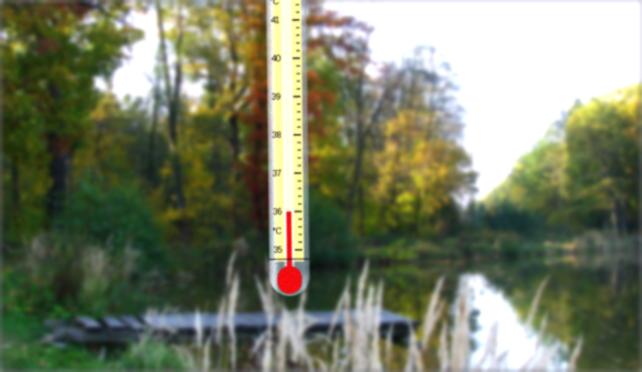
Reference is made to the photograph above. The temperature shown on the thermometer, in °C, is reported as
36 °C
